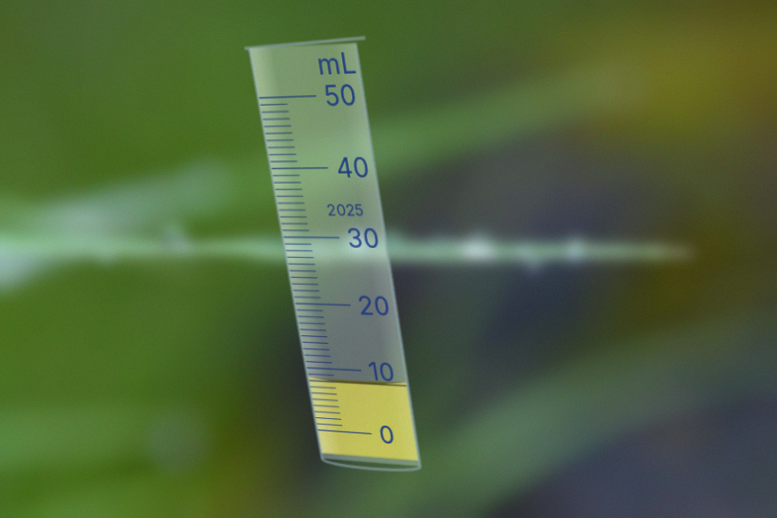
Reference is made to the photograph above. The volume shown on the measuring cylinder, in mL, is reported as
8 mL
